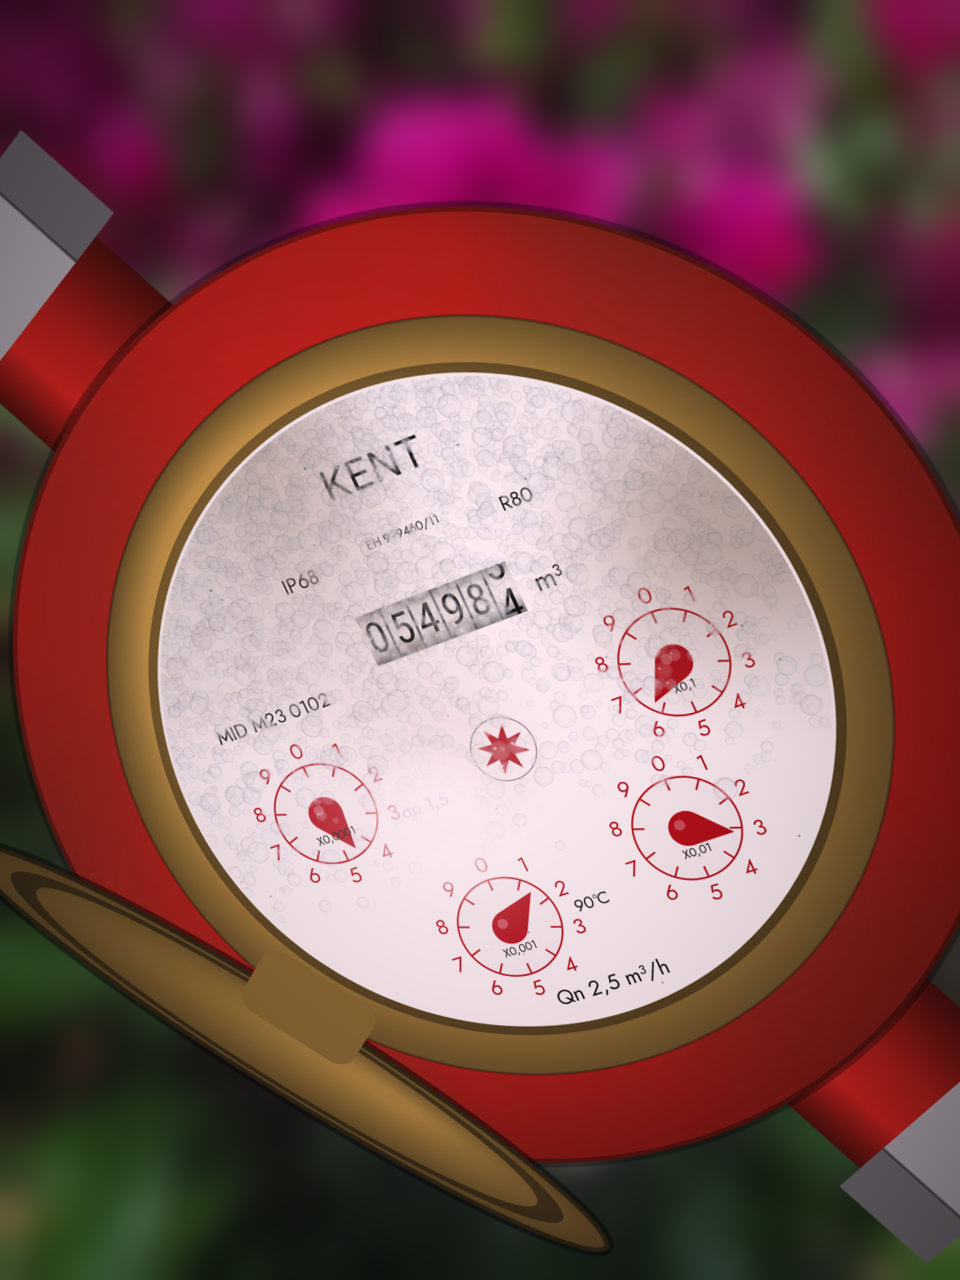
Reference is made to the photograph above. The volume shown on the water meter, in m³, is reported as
54983.6314 m³
